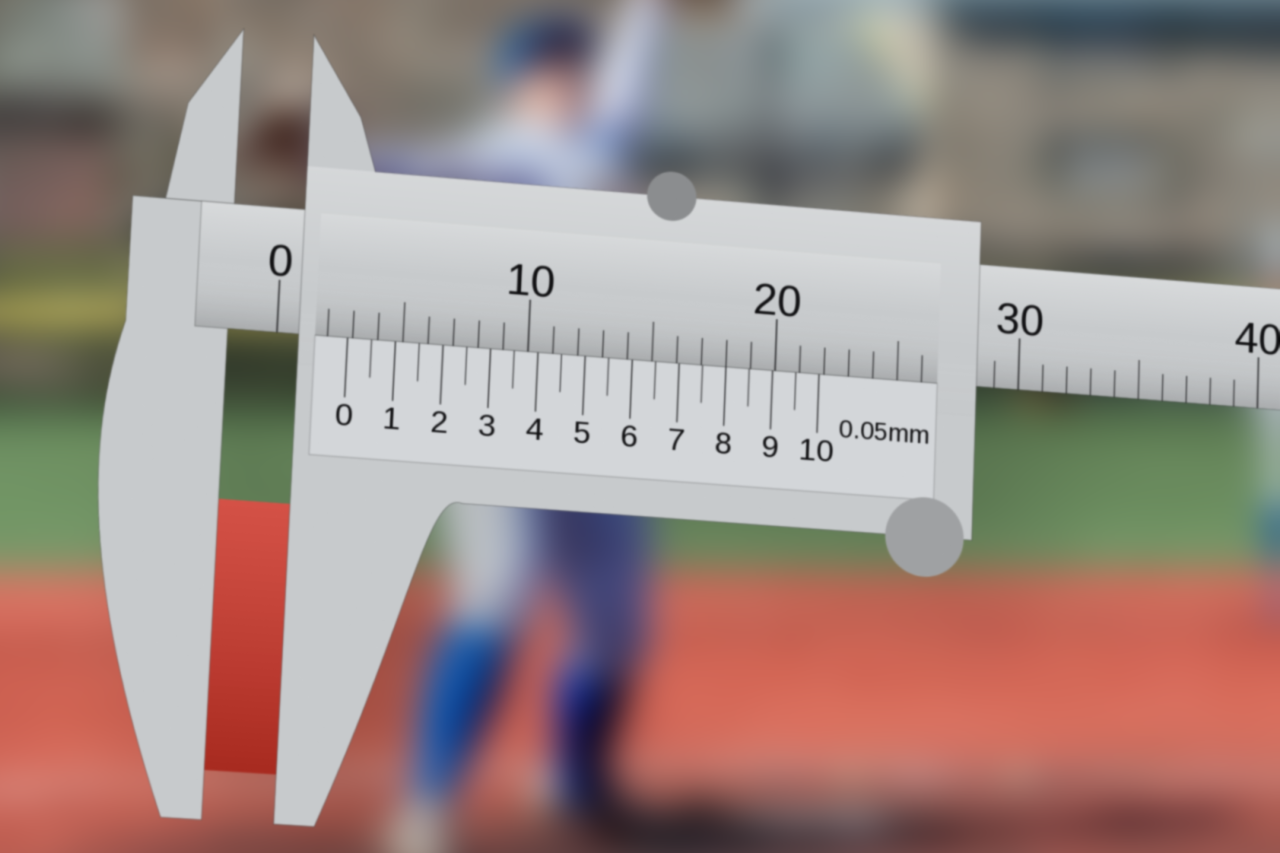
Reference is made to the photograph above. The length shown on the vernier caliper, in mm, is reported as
2.8 mm
